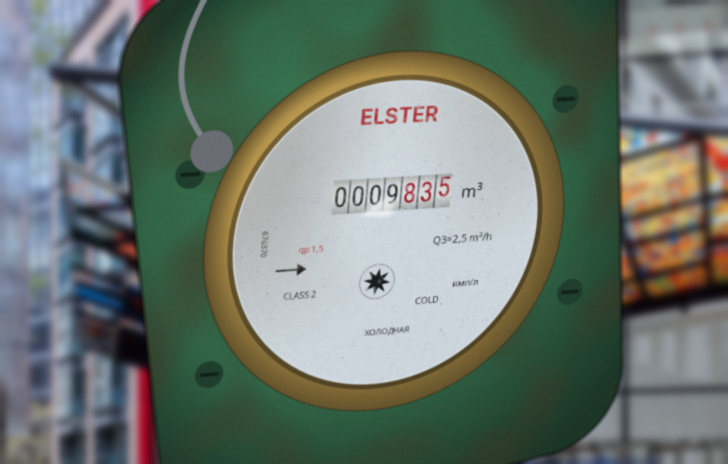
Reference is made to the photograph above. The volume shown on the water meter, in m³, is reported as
9.835 m³
